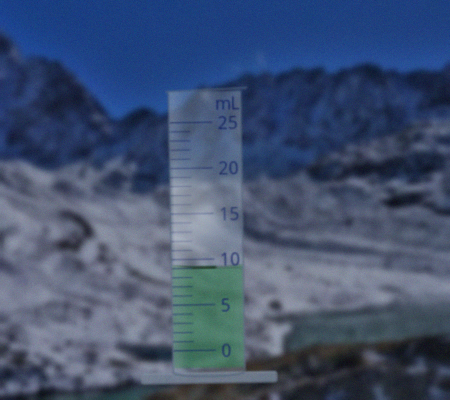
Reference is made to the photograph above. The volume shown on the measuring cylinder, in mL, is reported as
9 mL
